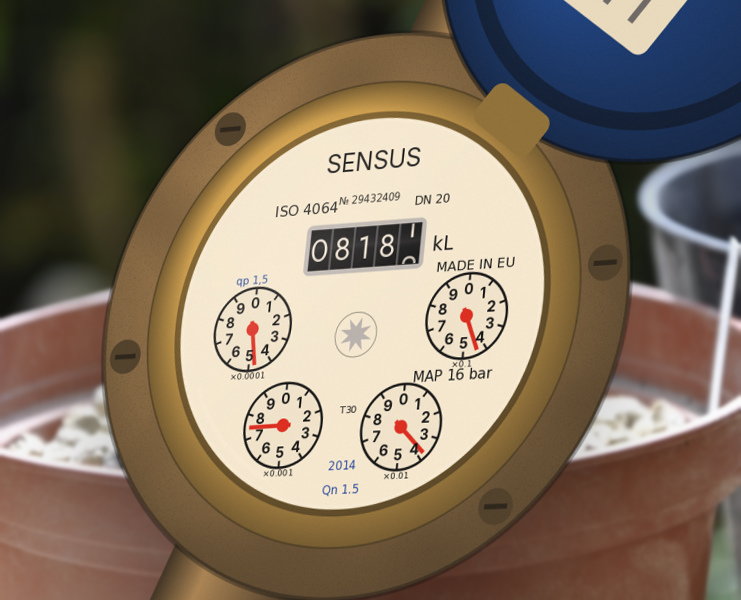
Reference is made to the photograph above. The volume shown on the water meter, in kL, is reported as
8181.4374 kL
